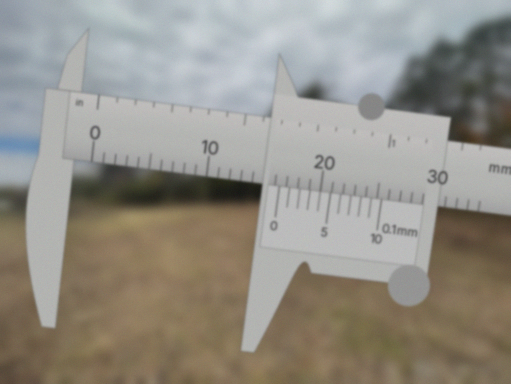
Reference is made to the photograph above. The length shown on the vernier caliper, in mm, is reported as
16.4 mm
